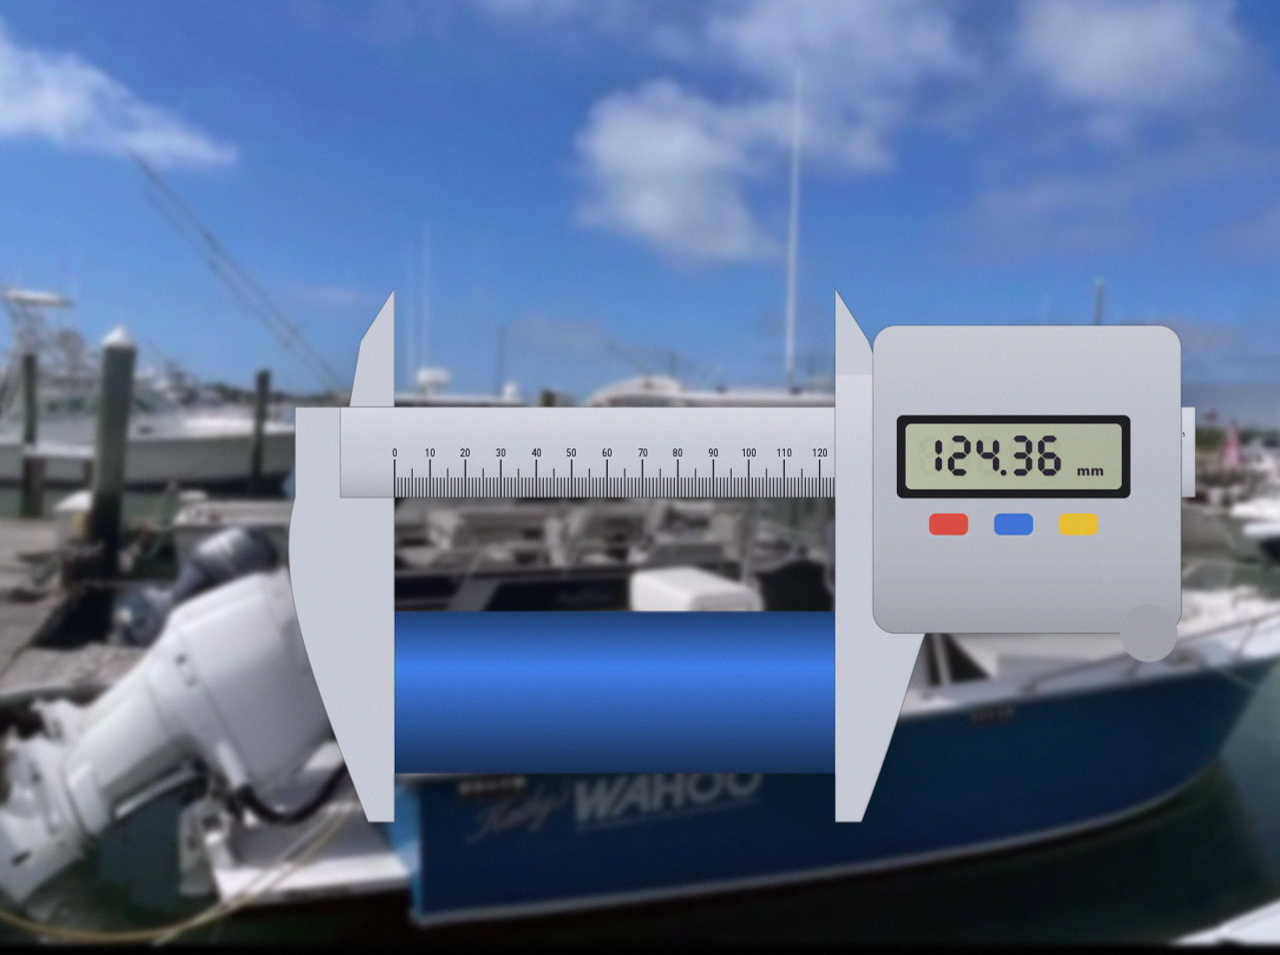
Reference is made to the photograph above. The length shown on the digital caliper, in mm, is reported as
124.36 mm
